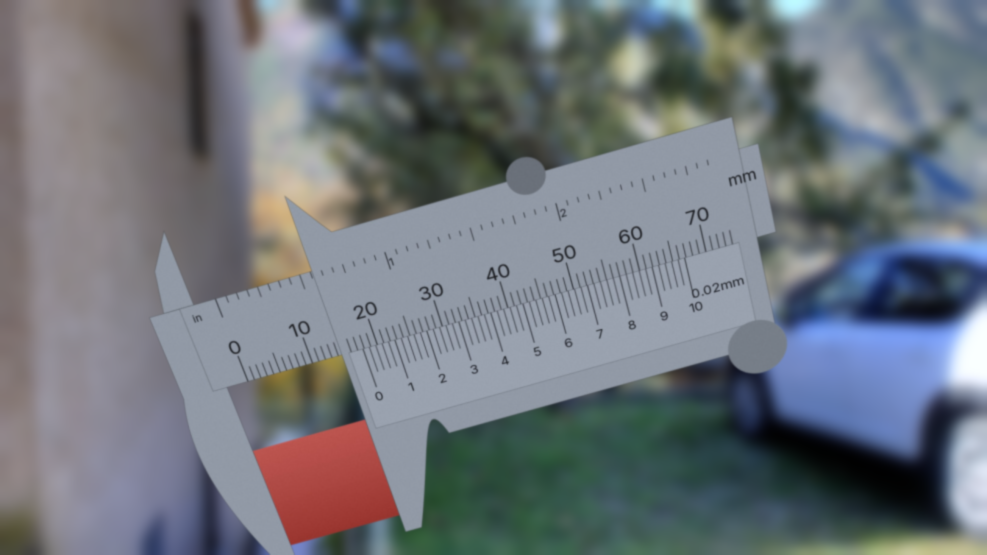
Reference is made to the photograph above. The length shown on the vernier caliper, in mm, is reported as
17.8 mm
